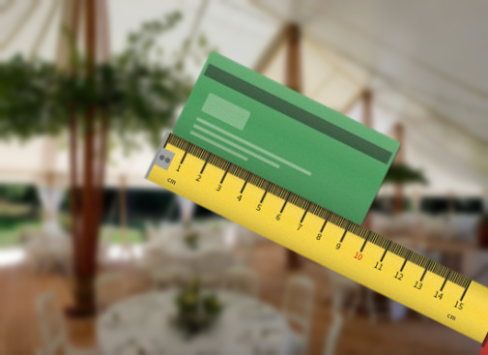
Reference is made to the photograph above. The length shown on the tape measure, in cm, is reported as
9.5 cm
